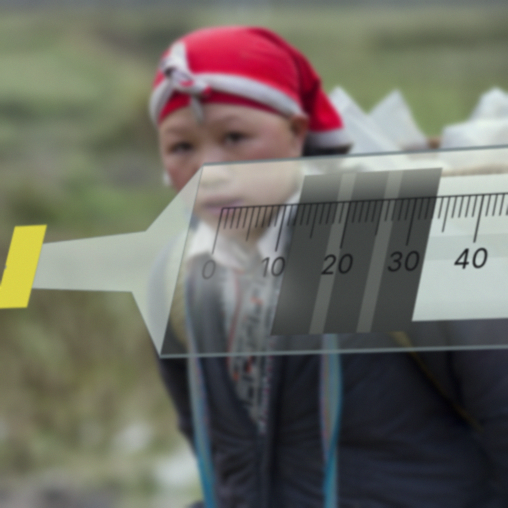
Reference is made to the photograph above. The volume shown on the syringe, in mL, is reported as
12 mL
